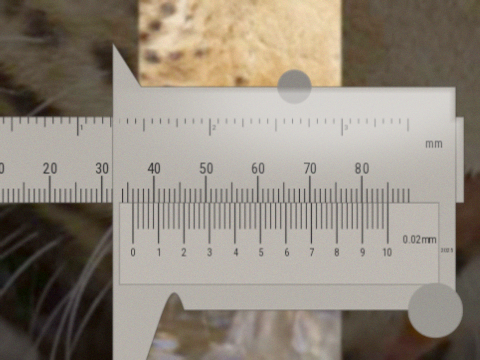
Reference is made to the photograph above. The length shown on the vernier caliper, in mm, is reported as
36.0 mm
